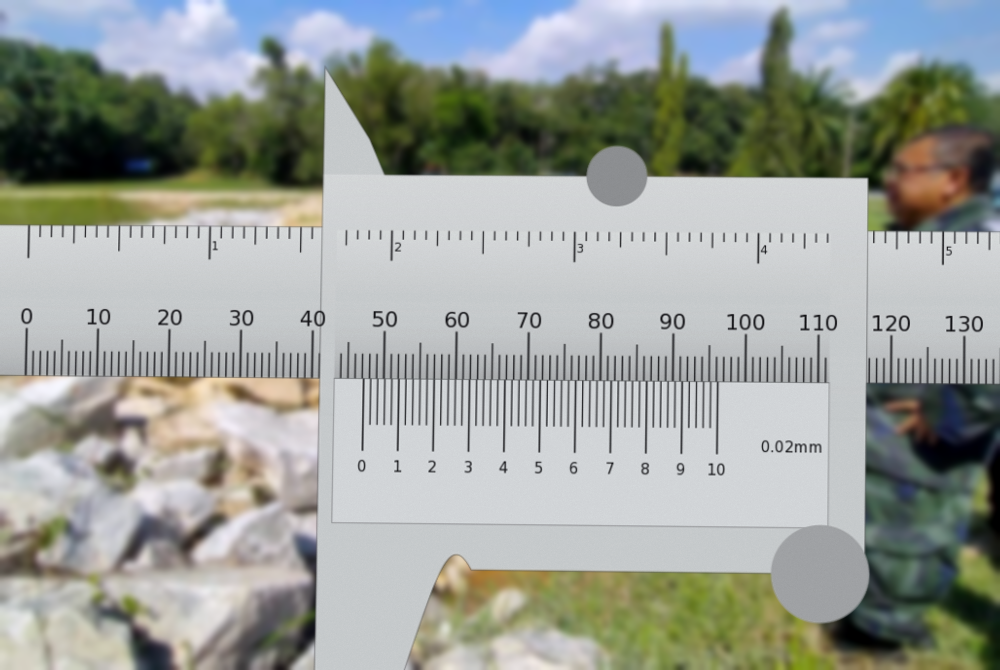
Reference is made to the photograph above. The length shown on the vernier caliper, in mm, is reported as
47.2 mm
